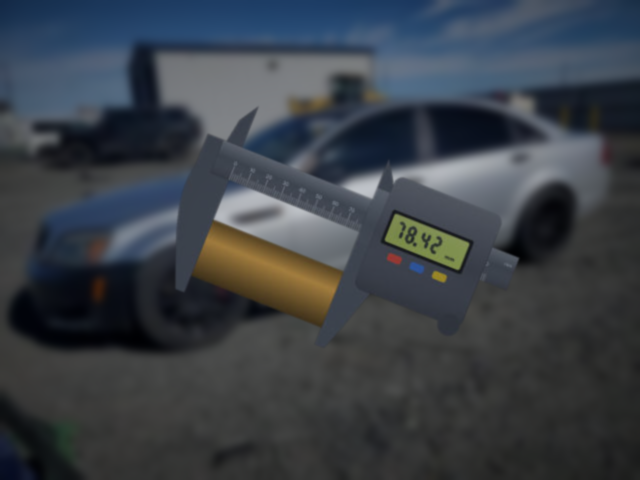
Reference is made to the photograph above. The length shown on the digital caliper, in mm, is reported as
78.42 mm
